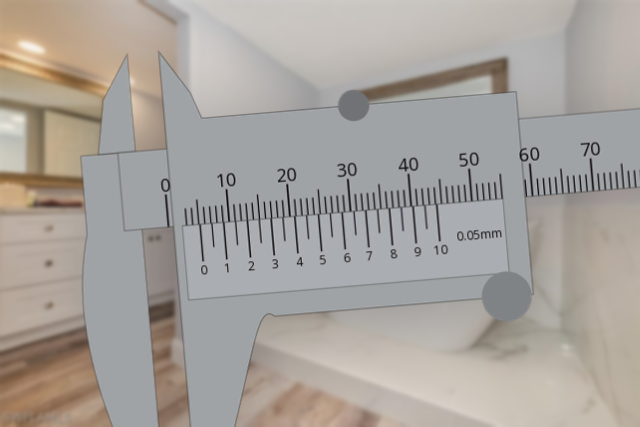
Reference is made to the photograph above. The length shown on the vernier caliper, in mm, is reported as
5.2 mm
